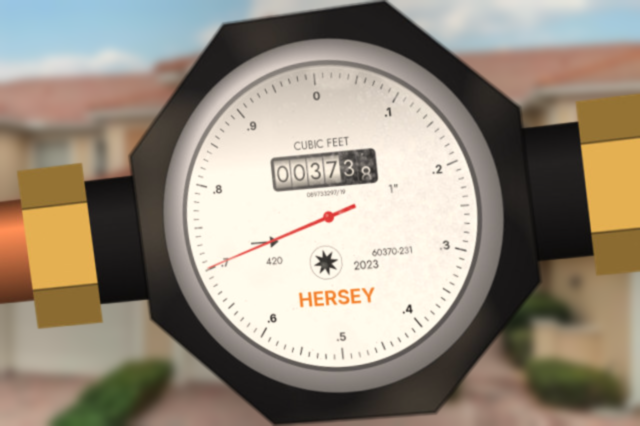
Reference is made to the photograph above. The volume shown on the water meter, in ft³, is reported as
3737.70 ft³
